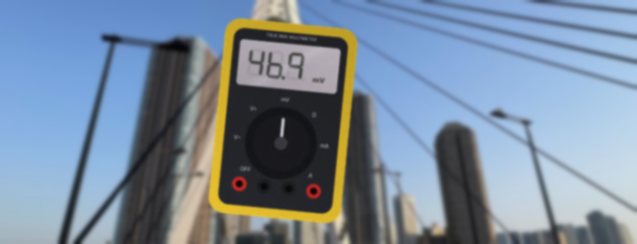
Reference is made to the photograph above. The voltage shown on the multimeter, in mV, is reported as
46.9 mV
